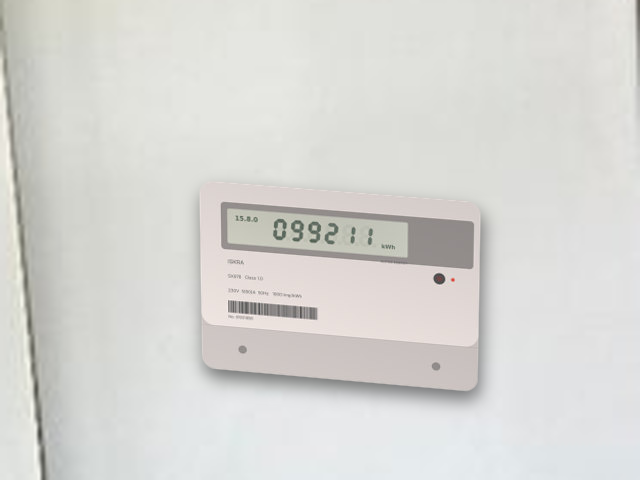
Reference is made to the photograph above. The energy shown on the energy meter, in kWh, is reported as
99211 kWh
